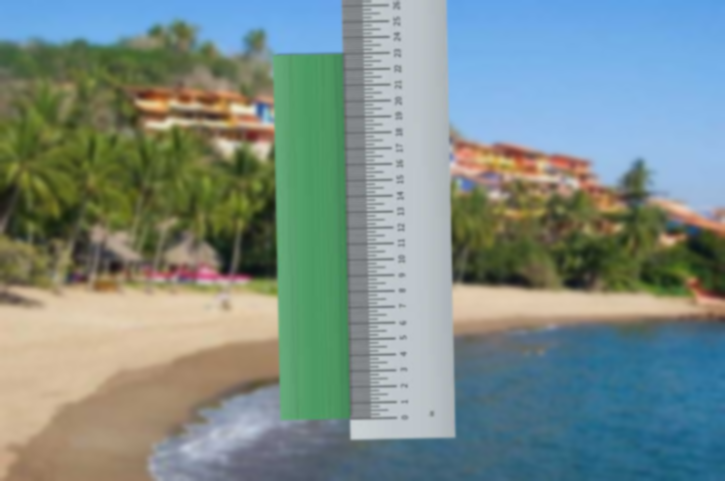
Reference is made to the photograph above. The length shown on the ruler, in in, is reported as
23 in
